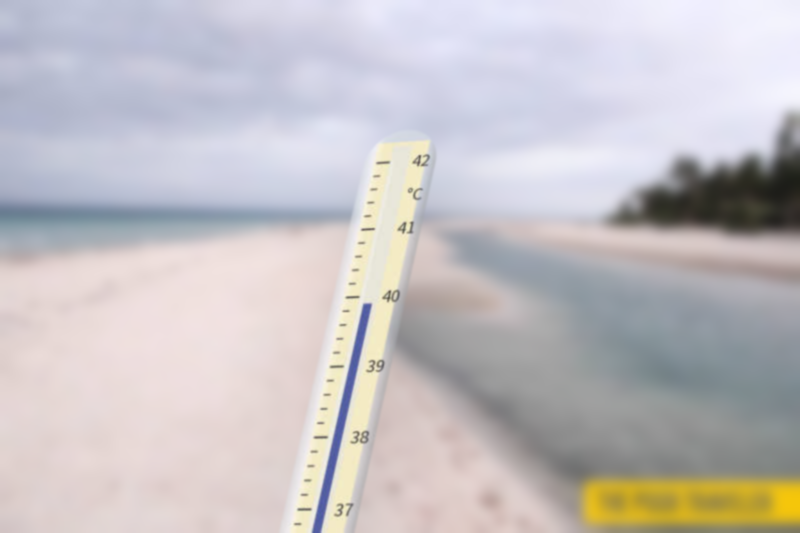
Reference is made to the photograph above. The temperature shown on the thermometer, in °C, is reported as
39.9 °C
